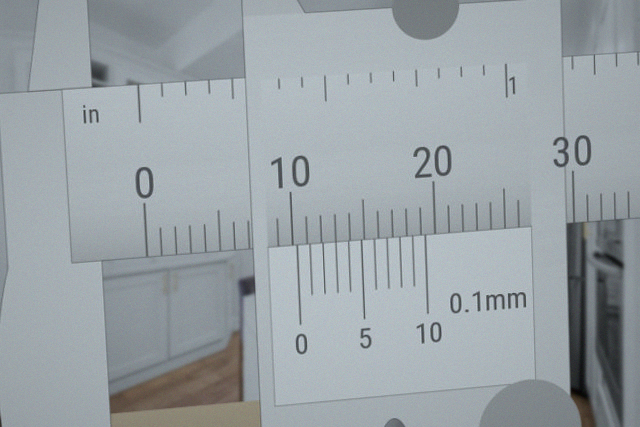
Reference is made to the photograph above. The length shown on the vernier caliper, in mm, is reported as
10.3 mm
